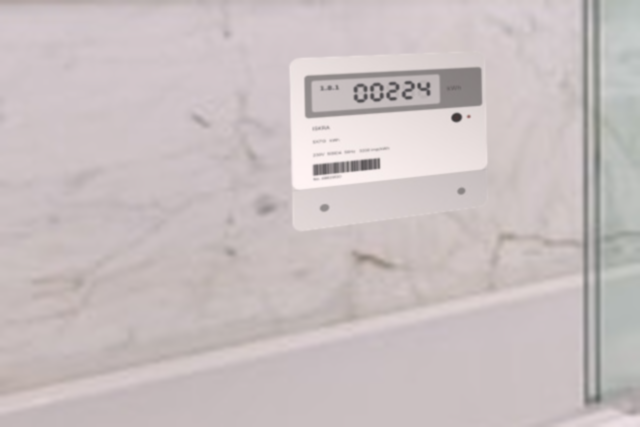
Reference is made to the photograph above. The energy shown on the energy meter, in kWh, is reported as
224 kWh
